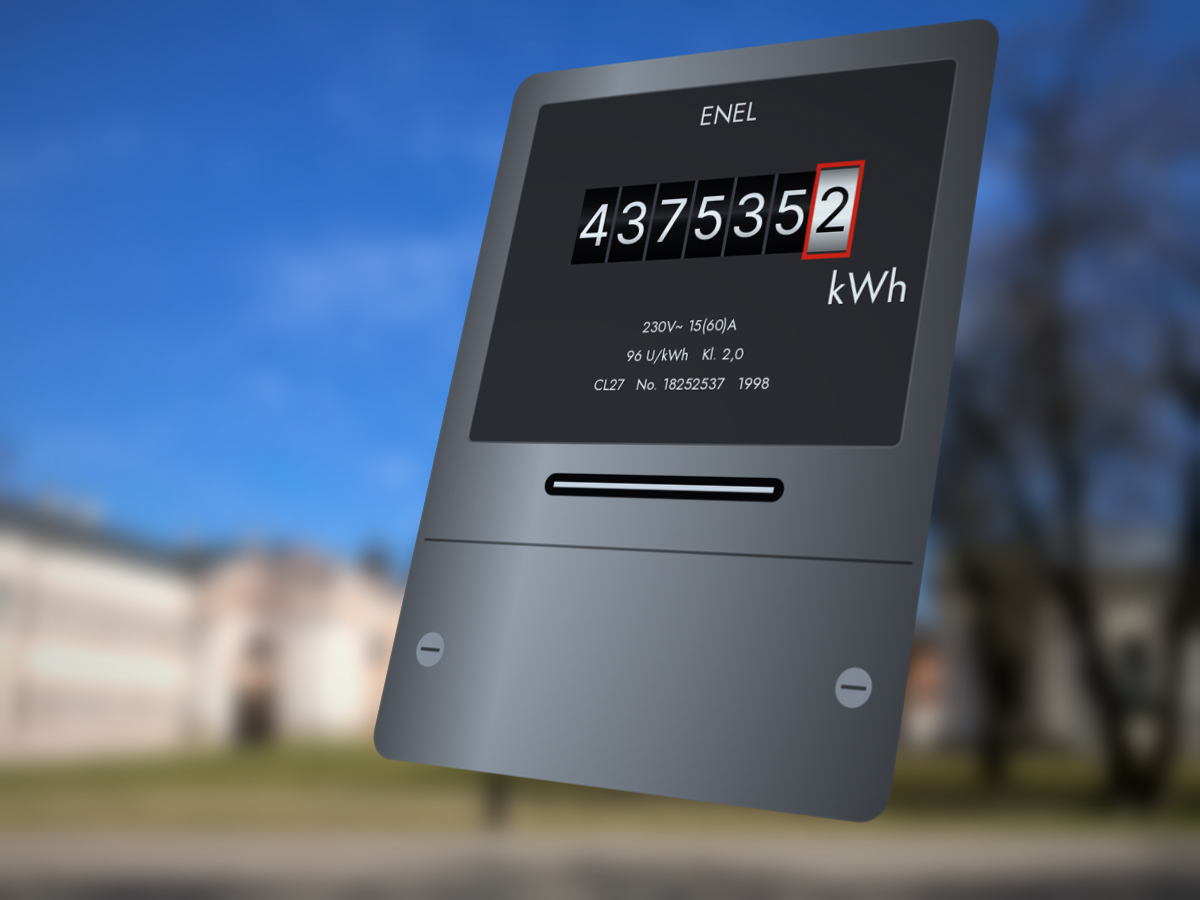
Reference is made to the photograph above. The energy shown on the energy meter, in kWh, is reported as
437535.2 kWh
